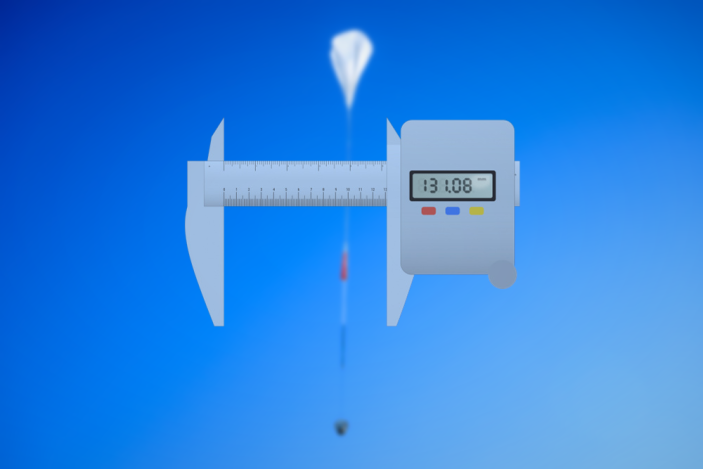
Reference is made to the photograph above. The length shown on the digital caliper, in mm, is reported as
131.08 mm
